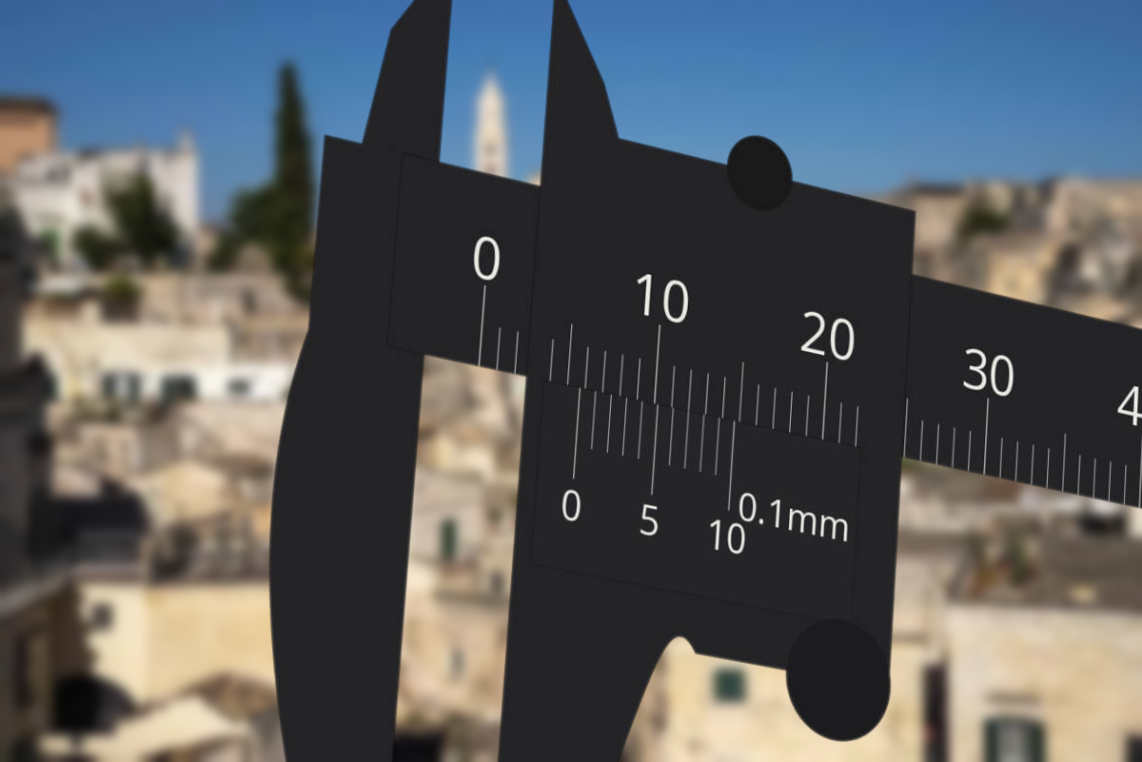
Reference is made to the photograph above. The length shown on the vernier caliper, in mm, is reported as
5.7 mm
